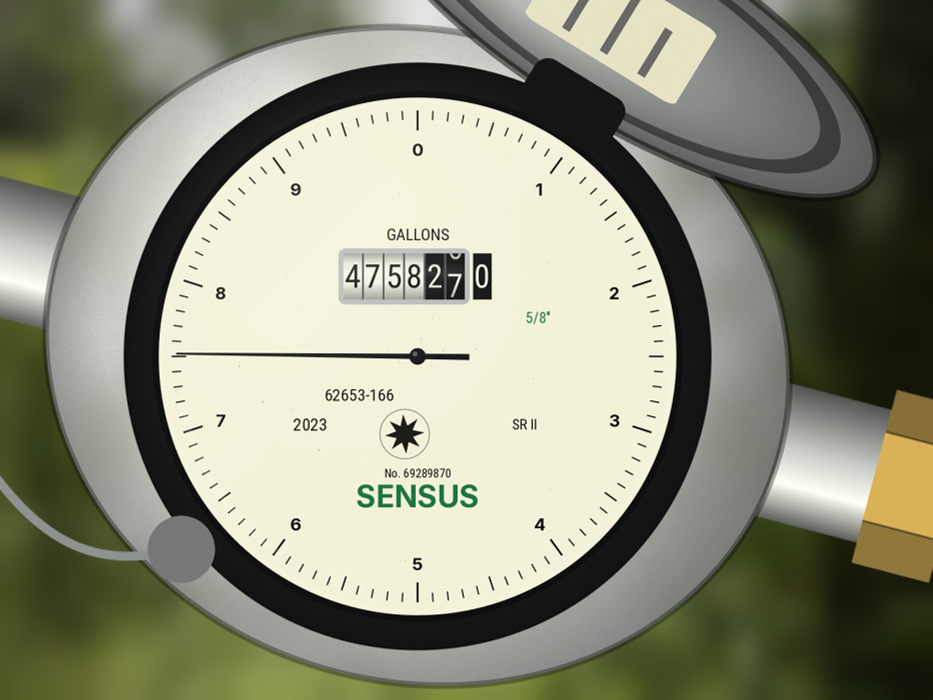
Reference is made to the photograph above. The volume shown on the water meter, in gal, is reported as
4758267.5 gal
